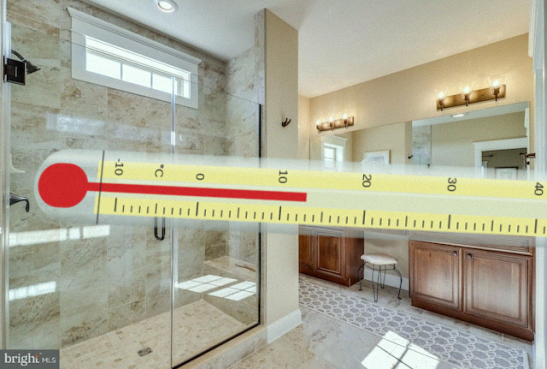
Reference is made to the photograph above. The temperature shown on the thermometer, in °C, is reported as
13 °C
